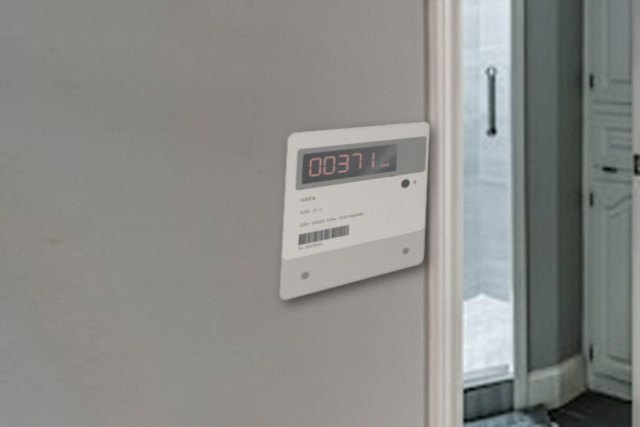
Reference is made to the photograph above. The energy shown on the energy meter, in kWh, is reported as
371 kWh
